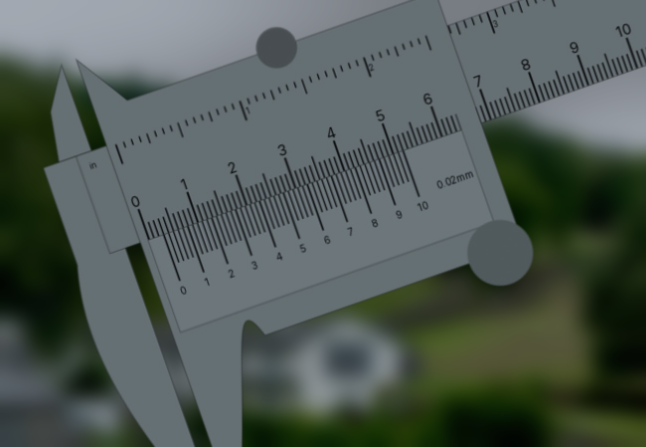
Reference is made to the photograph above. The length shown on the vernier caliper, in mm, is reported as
3.0 mm
